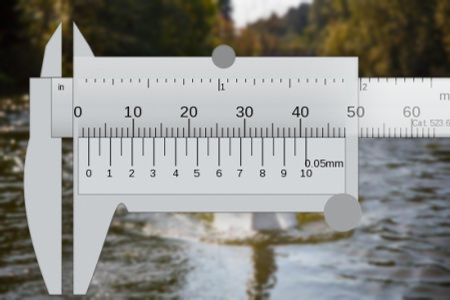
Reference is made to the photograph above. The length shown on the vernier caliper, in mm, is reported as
2.0 mm
